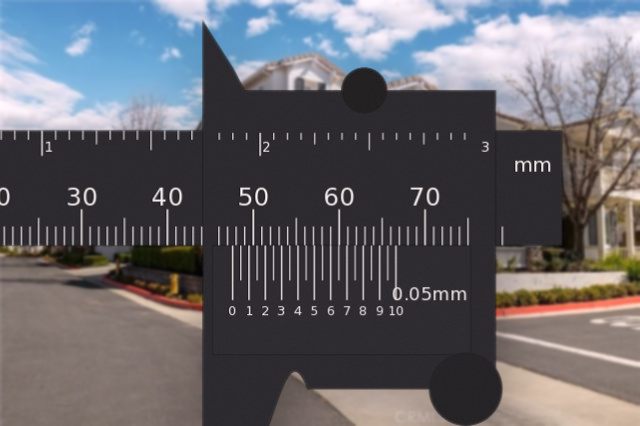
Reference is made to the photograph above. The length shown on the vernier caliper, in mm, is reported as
47.6 mm
